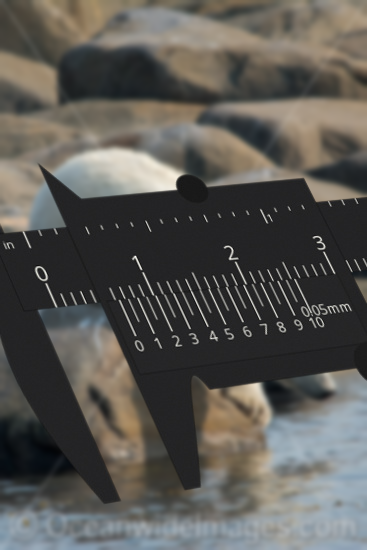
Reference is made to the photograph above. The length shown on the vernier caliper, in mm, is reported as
6.4 mm
